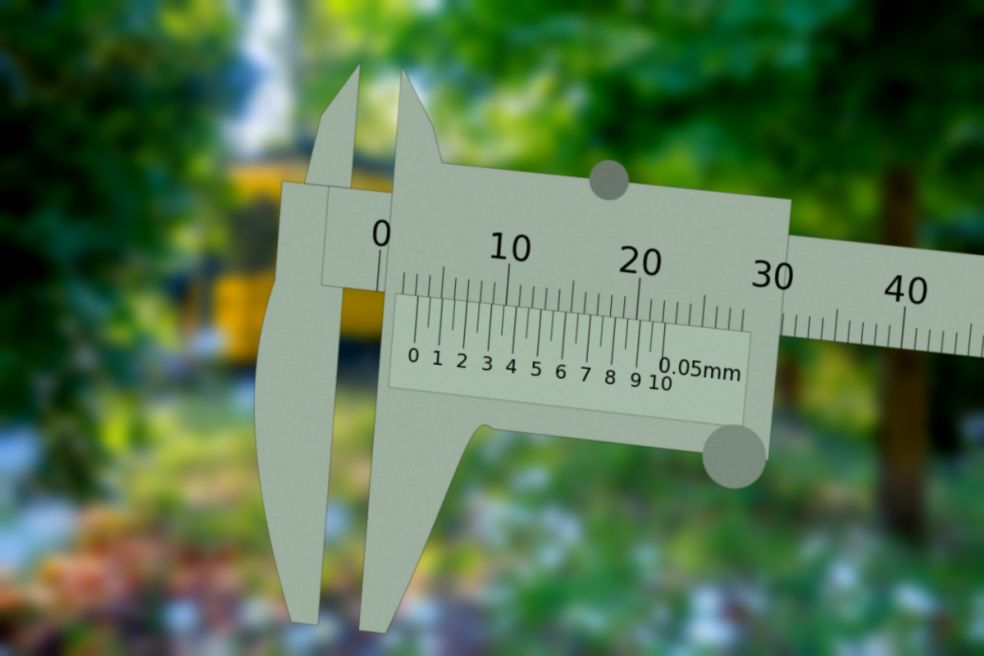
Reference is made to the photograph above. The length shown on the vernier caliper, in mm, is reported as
3.2 mm
